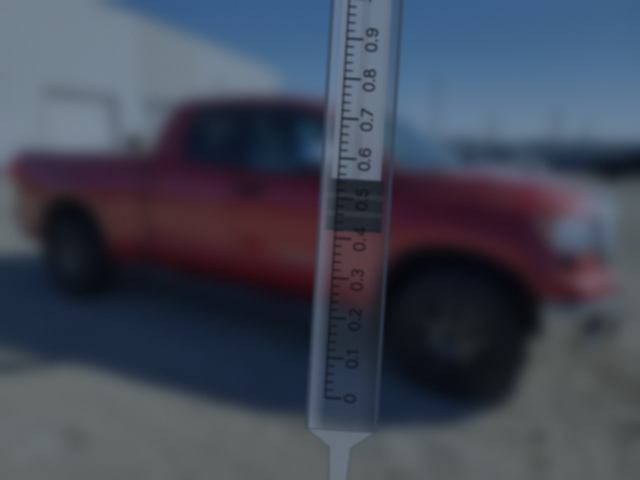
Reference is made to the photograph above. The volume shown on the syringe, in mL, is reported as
0.42 mL
